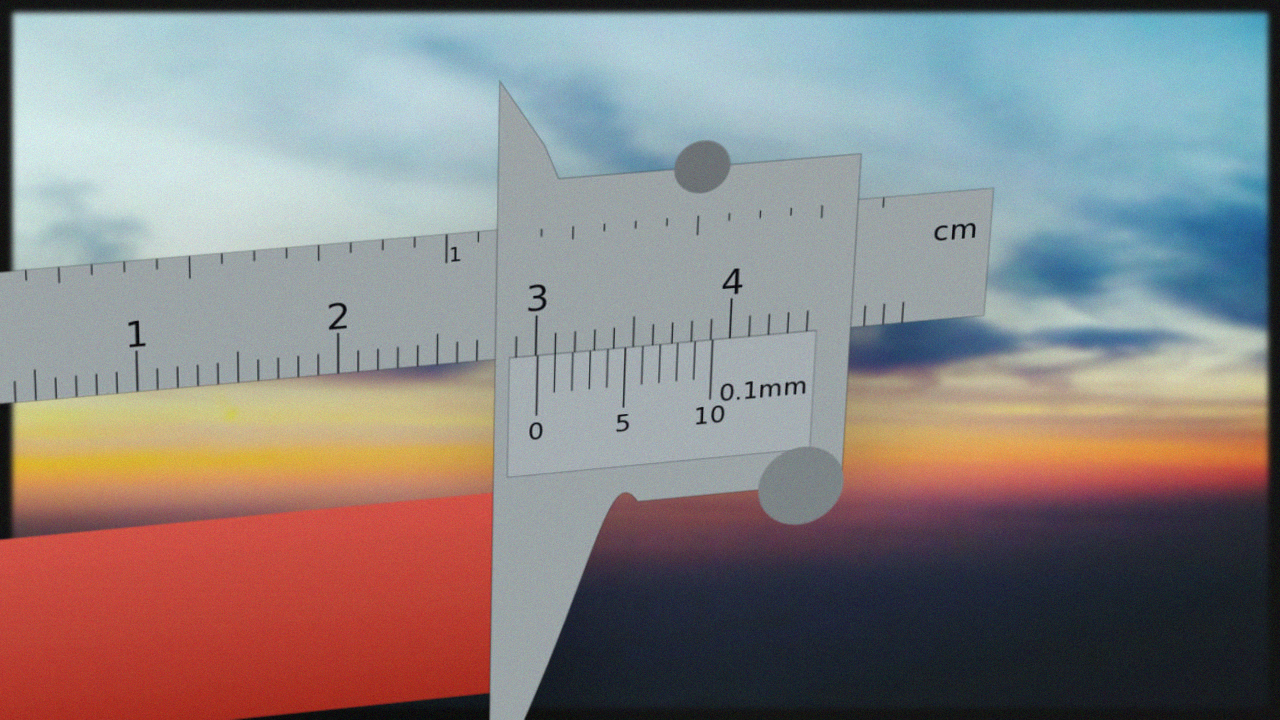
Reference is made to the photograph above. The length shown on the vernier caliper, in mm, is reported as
30.1 mm
